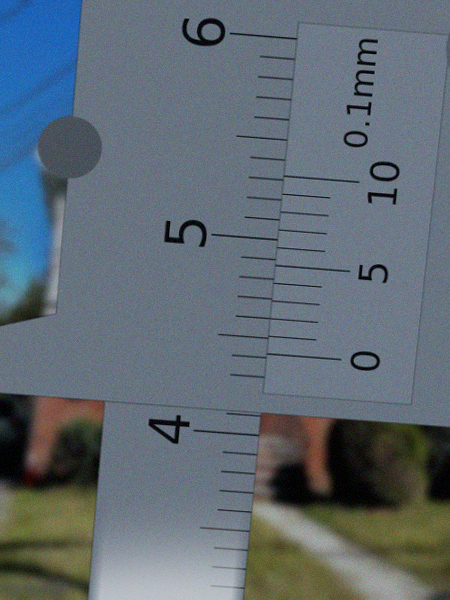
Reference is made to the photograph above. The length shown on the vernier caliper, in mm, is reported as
44.2 mm
